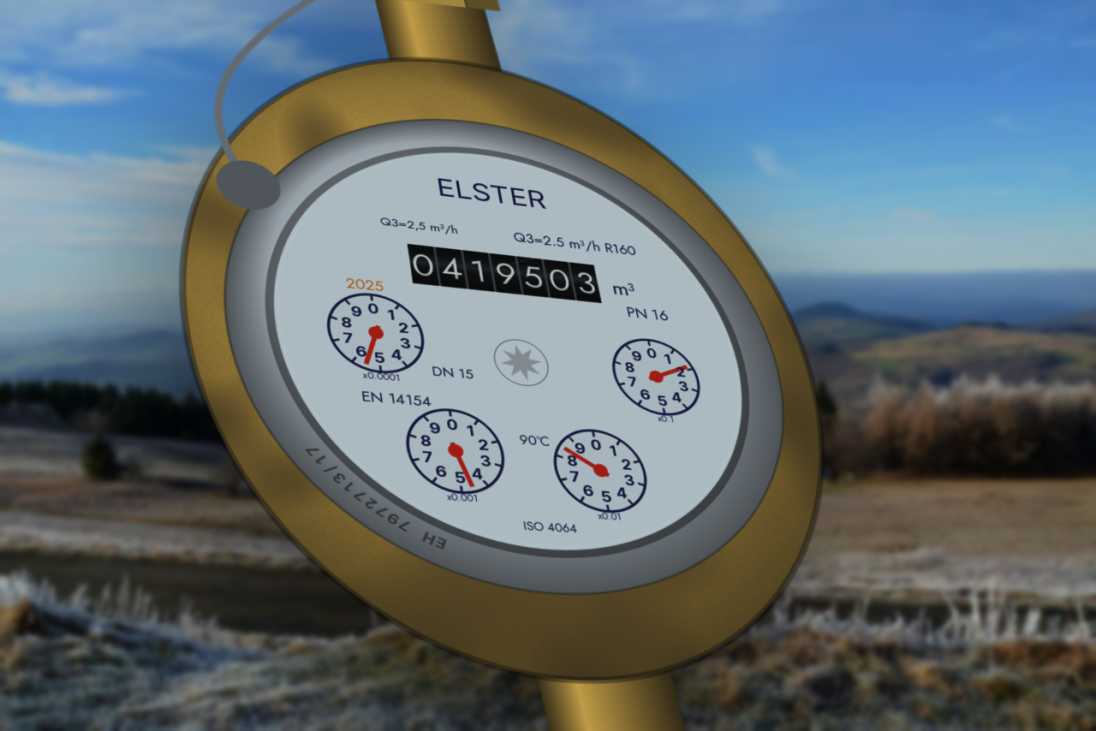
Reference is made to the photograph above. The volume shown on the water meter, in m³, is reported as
419503.1845 m³
